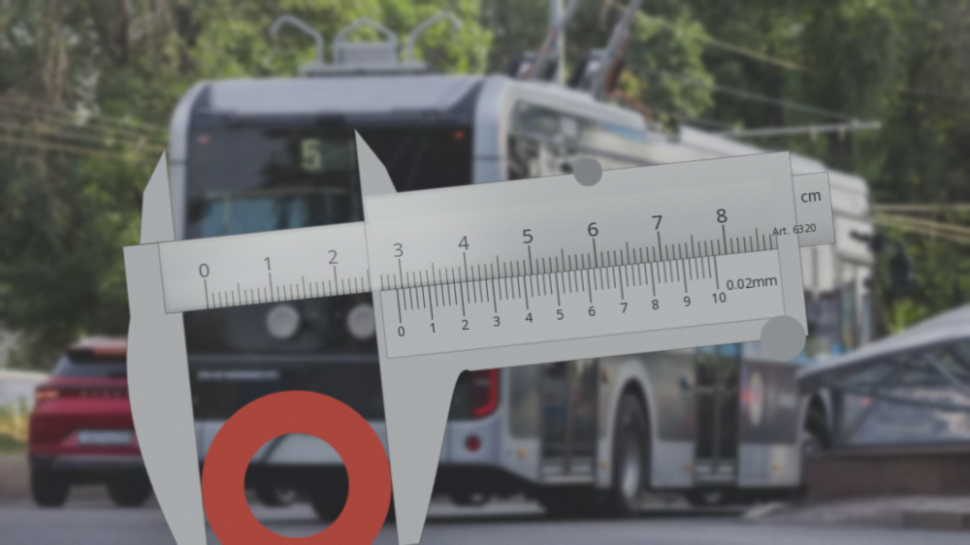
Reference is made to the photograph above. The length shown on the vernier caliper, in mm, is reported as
29.2 mm
